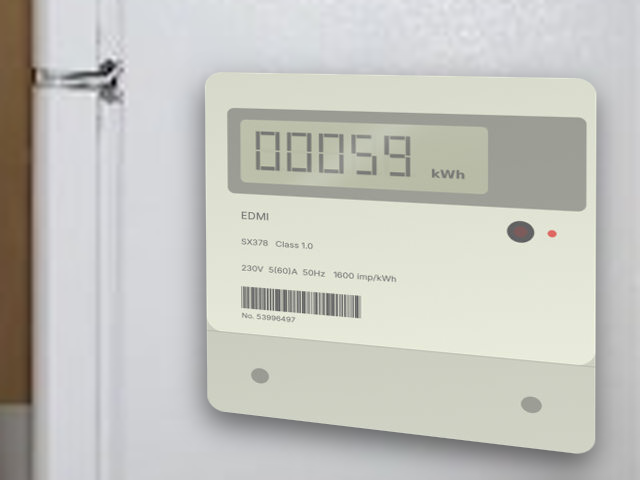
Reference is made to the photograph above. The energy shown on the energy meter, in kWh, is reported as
59 kWh
